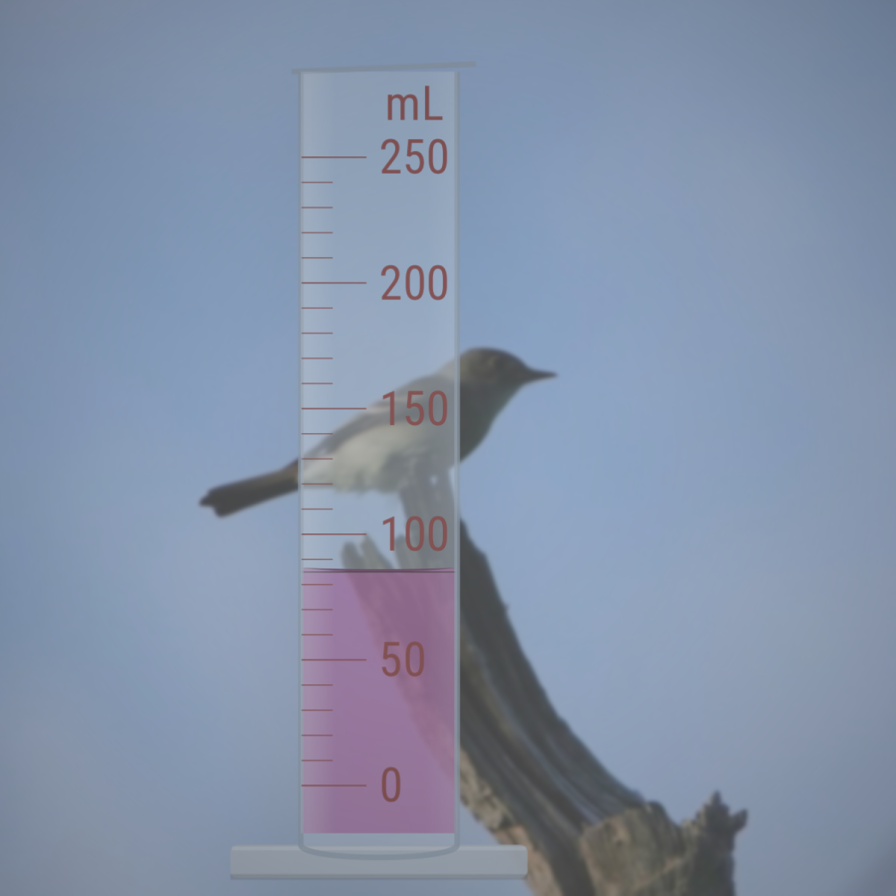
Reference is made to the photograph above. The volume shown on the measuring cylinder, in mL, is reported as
85 mL
